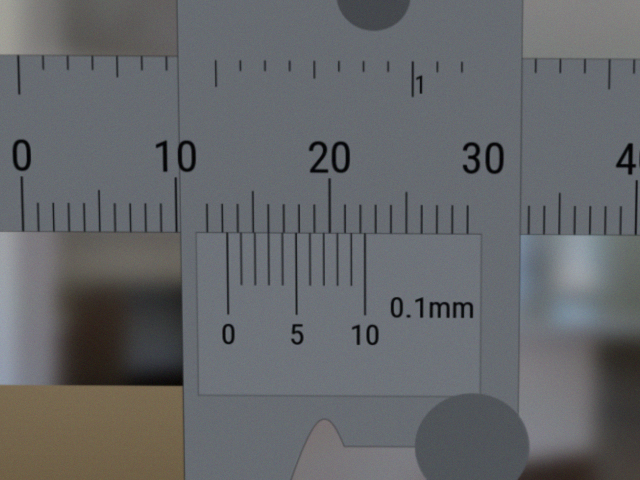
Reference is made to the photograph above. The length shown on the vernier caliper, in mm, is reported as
13.3 mm
